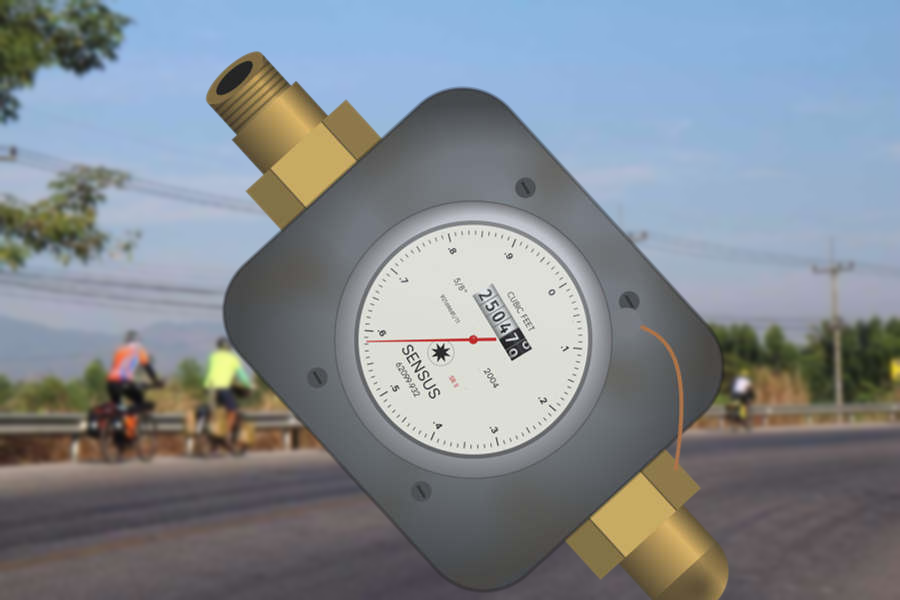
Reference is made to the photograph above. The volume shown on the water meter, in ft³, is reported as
250478.58 ft³
